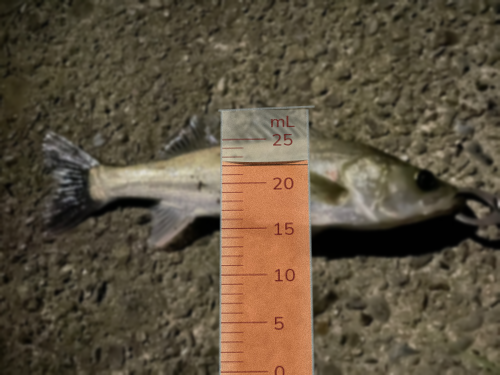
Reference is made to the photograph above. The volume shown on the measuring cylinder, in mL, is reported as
22 mL
